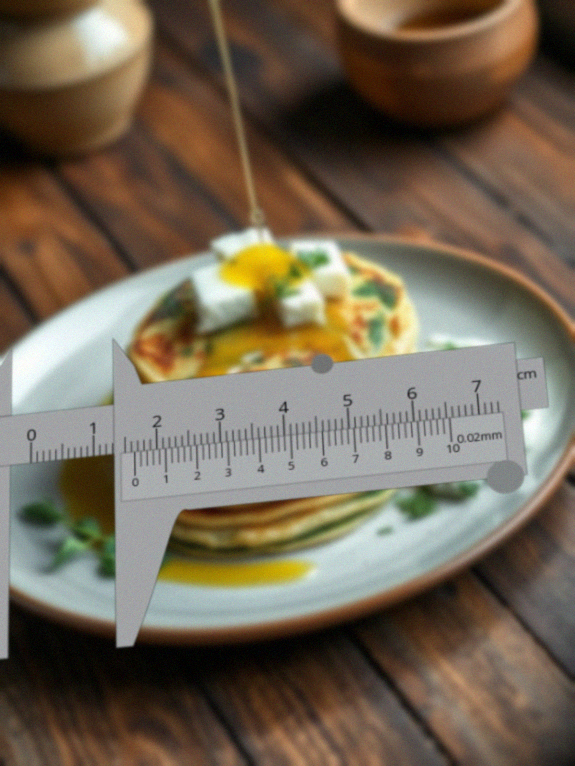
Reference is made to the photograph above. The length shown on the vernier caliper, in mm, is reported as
16.5 mm
